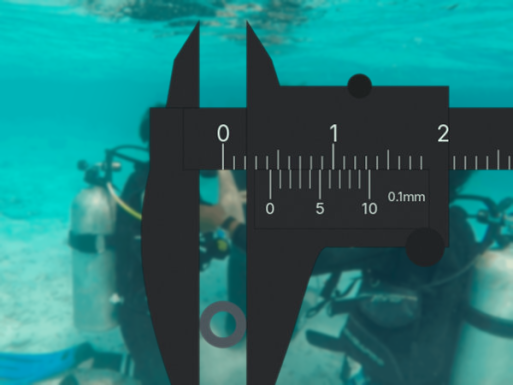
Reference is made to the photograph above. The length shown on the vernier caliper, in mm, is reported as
4.3 mm
